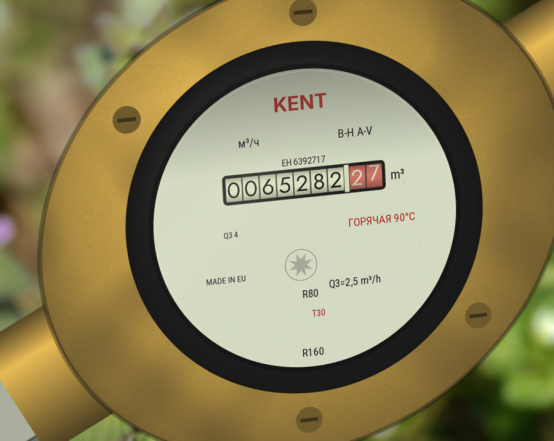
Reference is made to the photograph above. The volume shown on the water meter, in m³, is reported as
65282.27 m³
